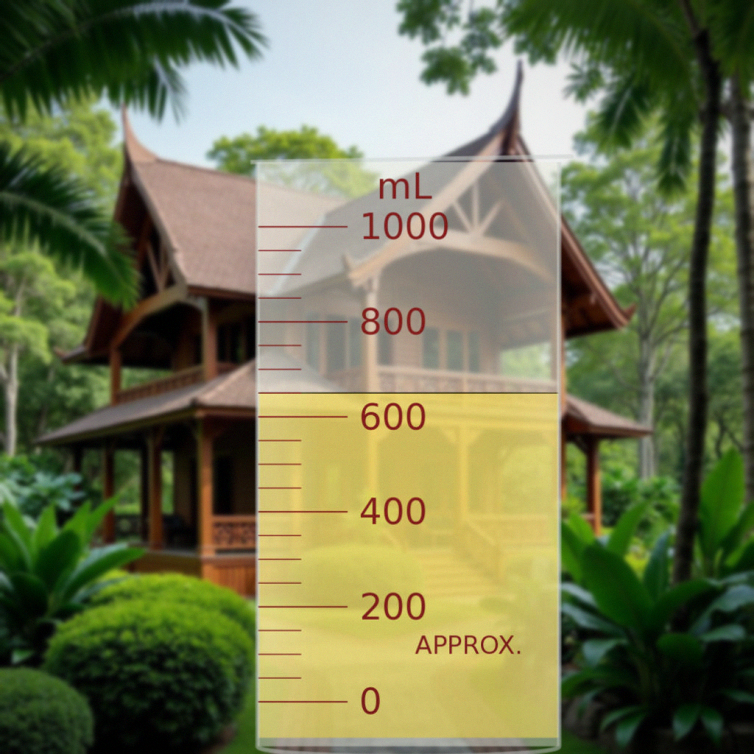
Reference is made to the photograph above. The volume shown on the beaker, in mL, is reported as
650 mL
